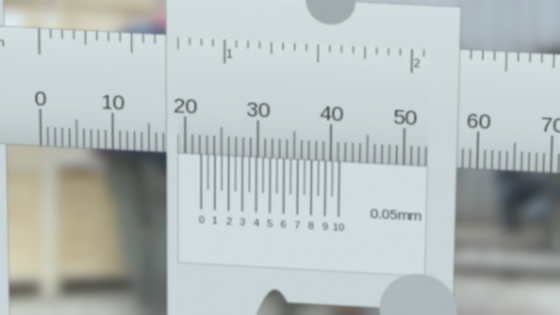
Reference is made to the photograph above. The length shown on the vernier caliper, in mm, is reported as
22.2 mm
